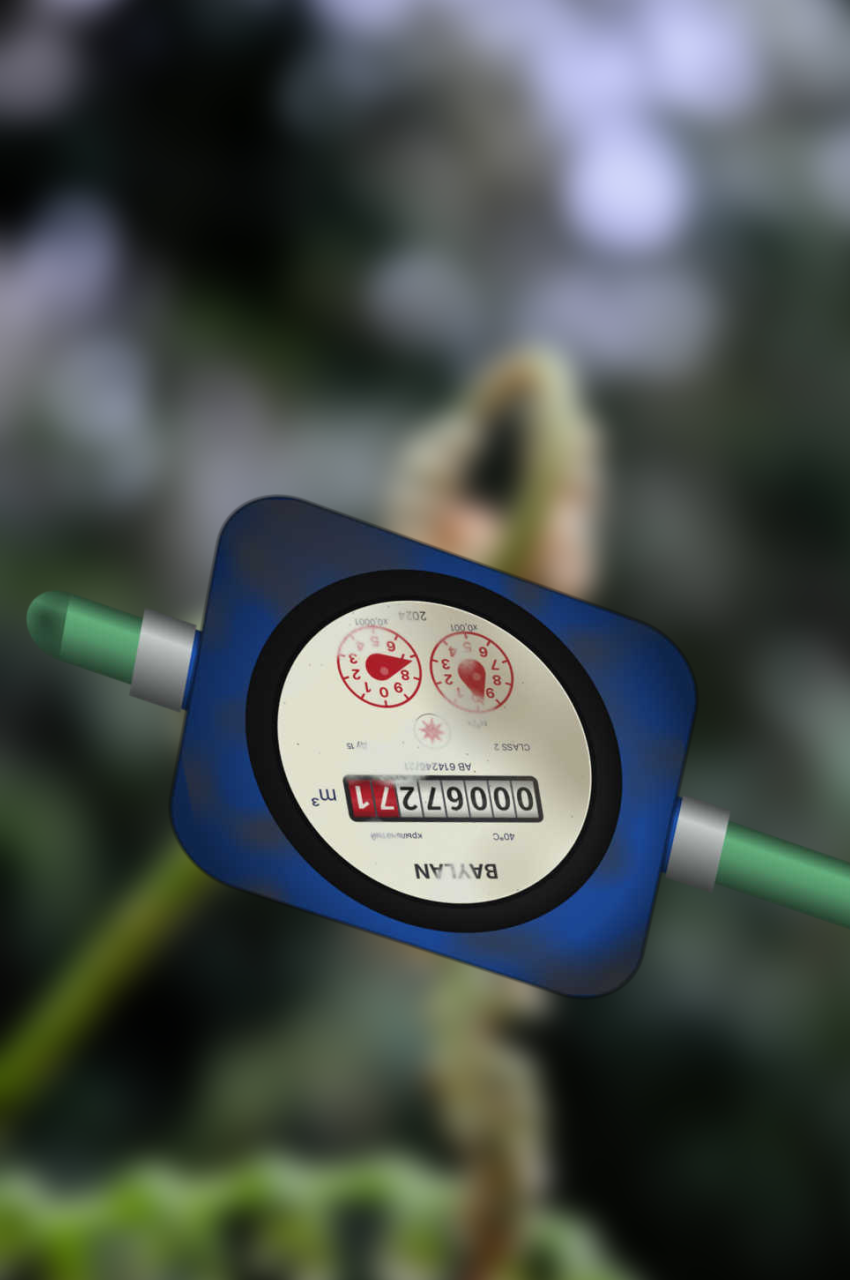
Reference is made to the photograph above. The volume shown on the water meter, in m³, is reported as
672.7097 m³
